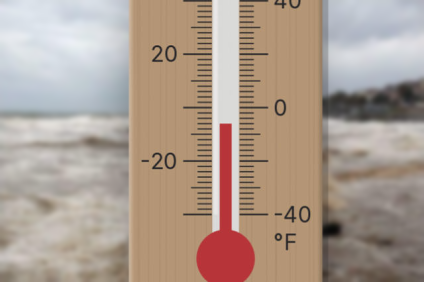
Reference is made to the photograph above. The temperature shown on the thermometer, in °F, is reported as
-6 °F
